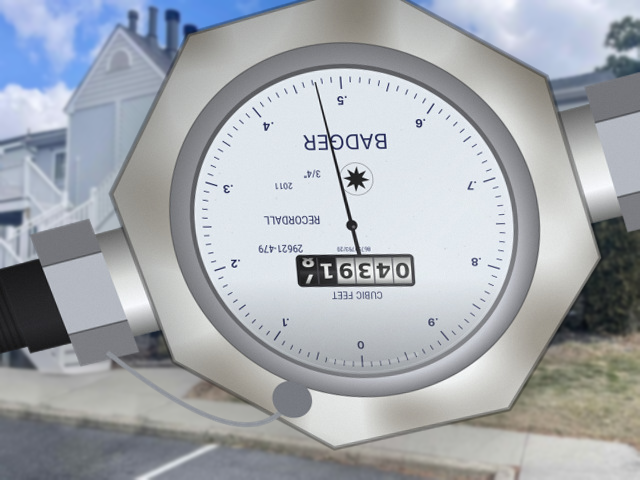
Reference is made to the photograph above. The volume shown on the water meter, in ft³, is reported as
43917.47 ft³
